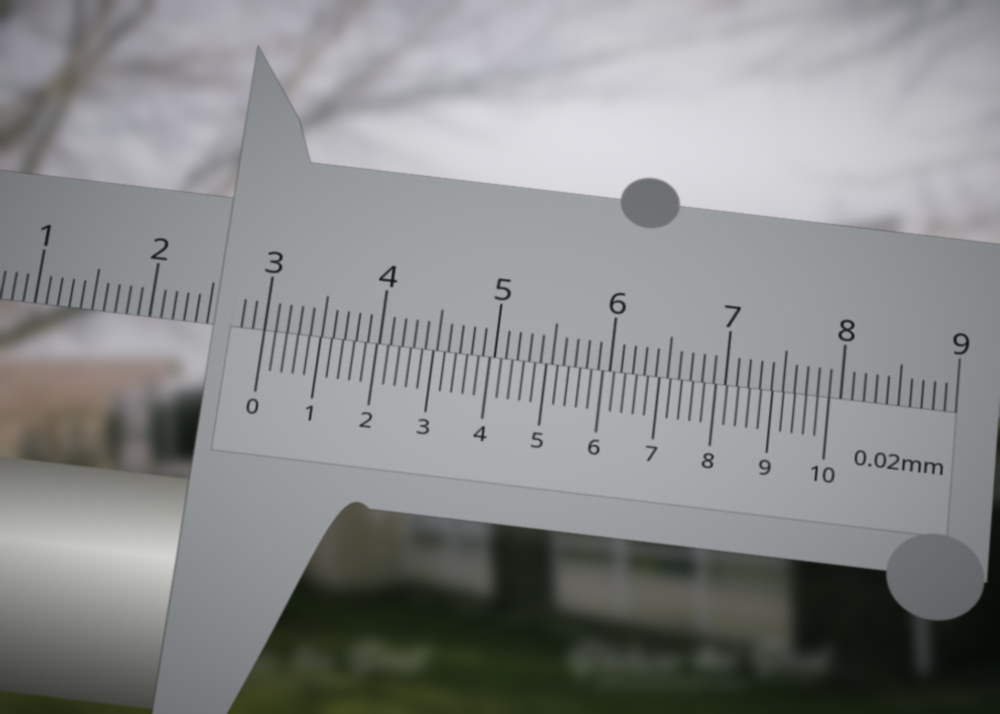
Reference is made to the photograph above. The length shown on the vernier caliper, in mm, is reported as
30.0 mm
